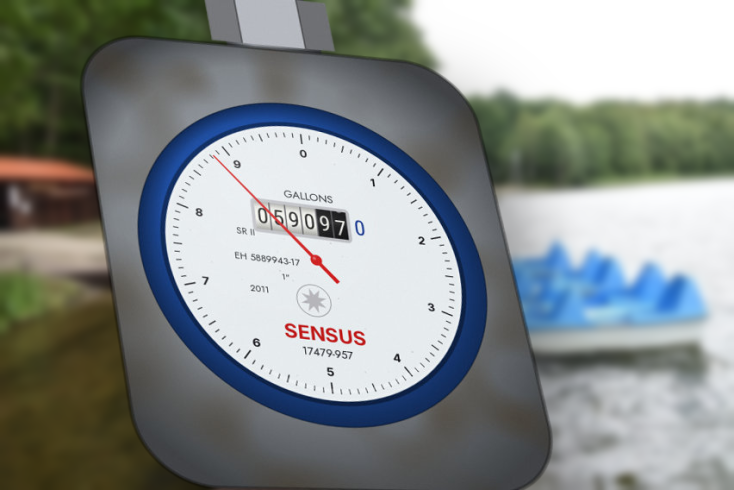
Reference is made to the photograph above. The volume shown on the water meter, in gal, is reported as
590968.8 gal
